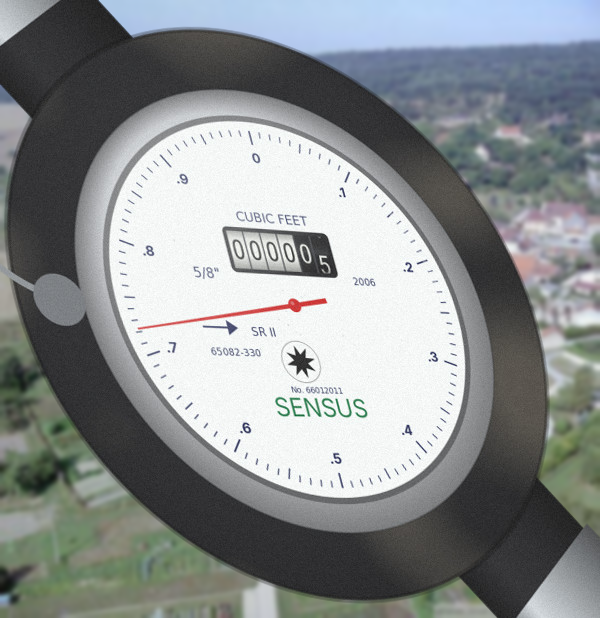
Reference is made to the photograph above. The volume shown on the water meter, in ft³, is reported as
4.72 ft³
